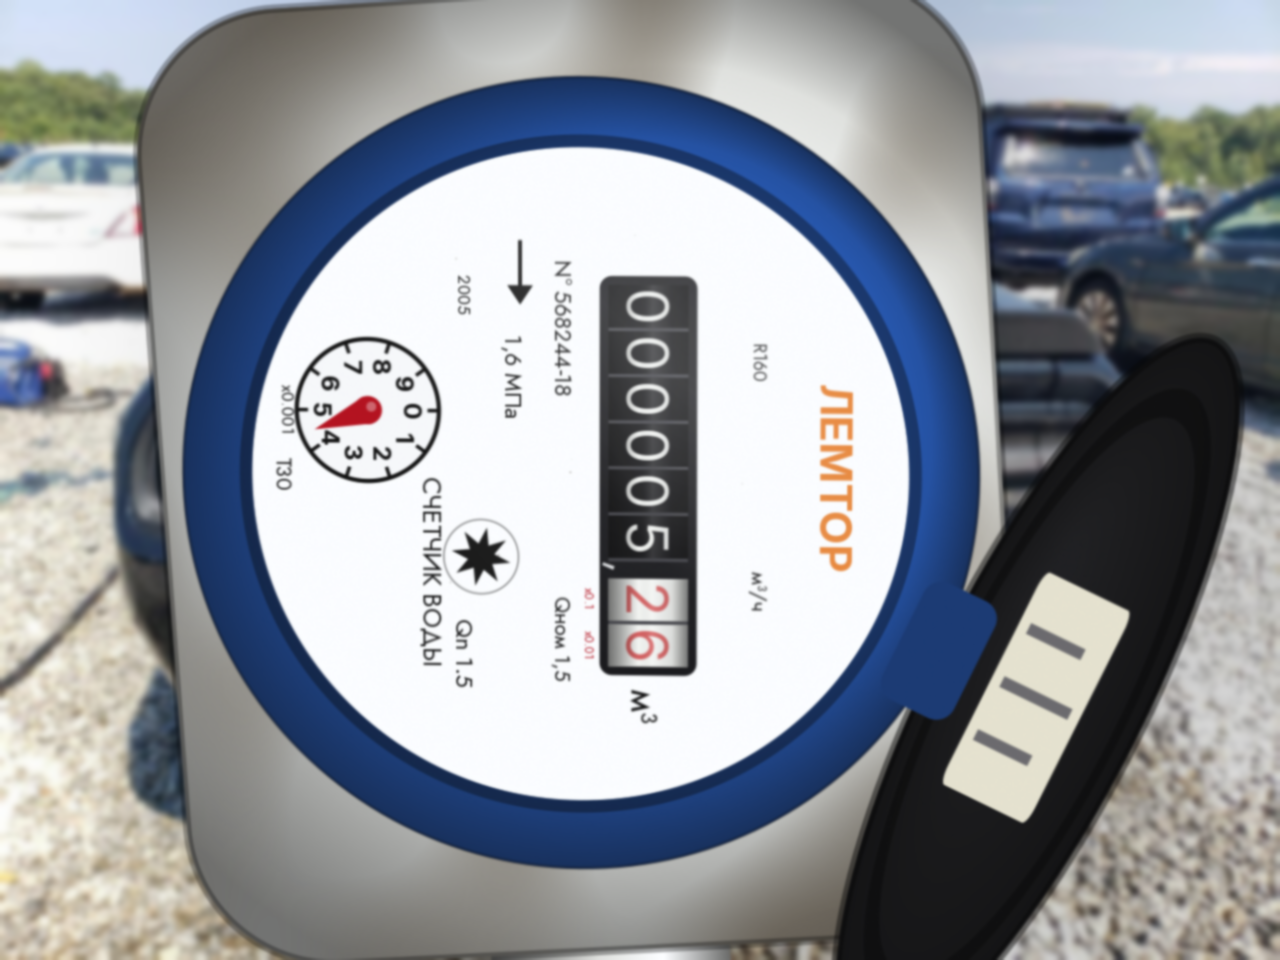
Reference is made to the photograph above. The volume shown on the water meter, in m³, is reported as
5.264 m³
